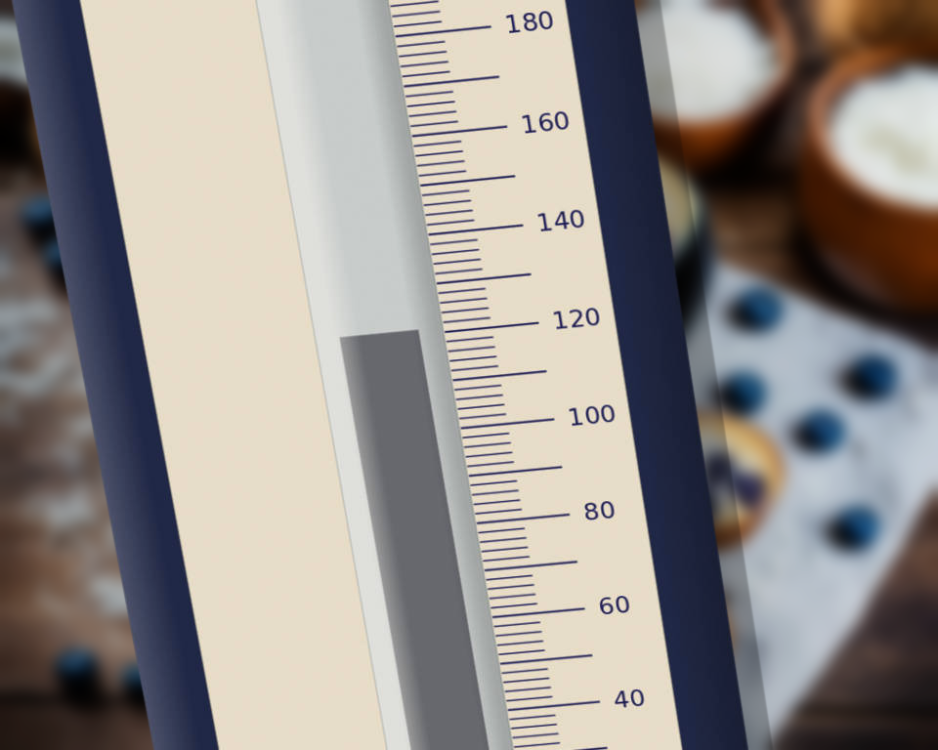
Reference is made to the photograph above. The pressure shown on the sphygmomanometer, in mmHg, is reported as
121 mmHg
